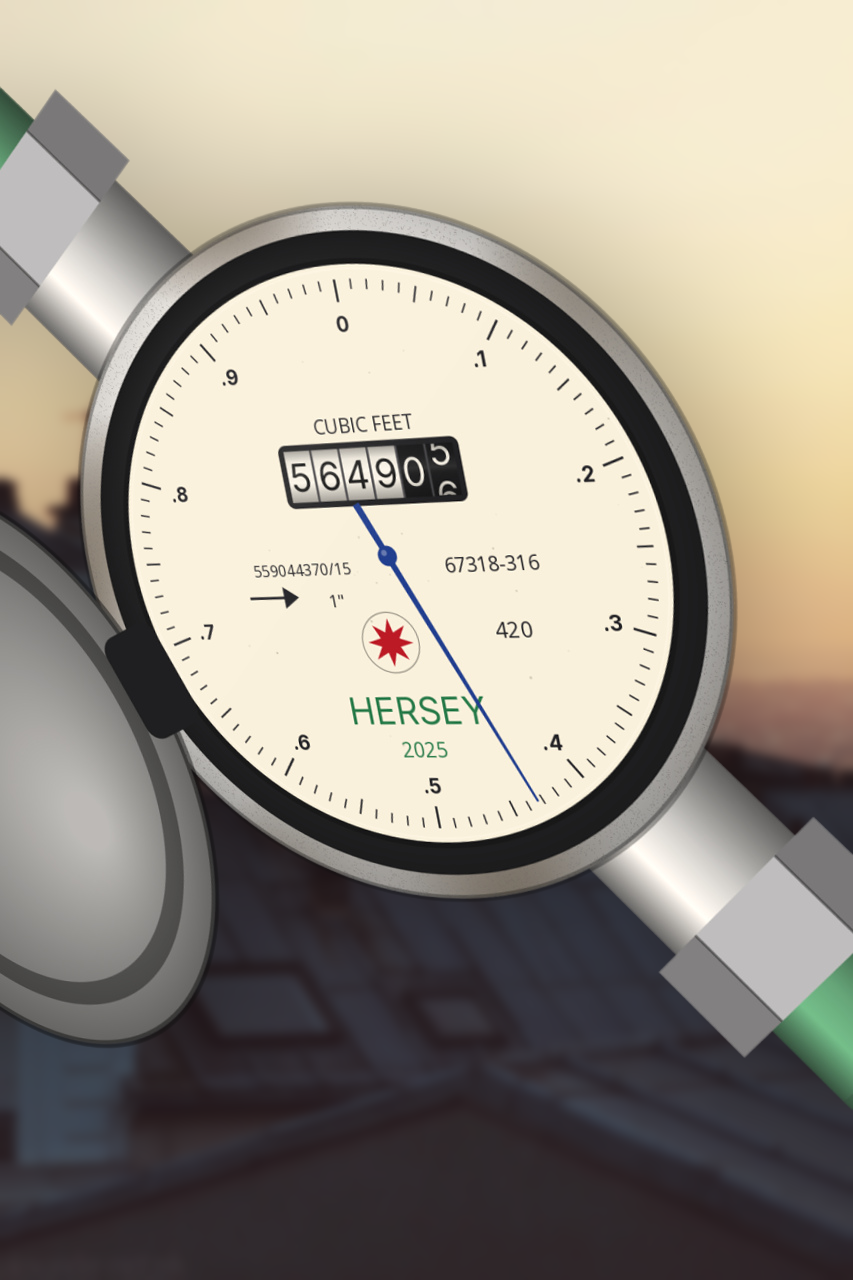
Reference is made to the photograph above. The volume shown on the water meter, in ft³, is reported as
564905.43 ft³
